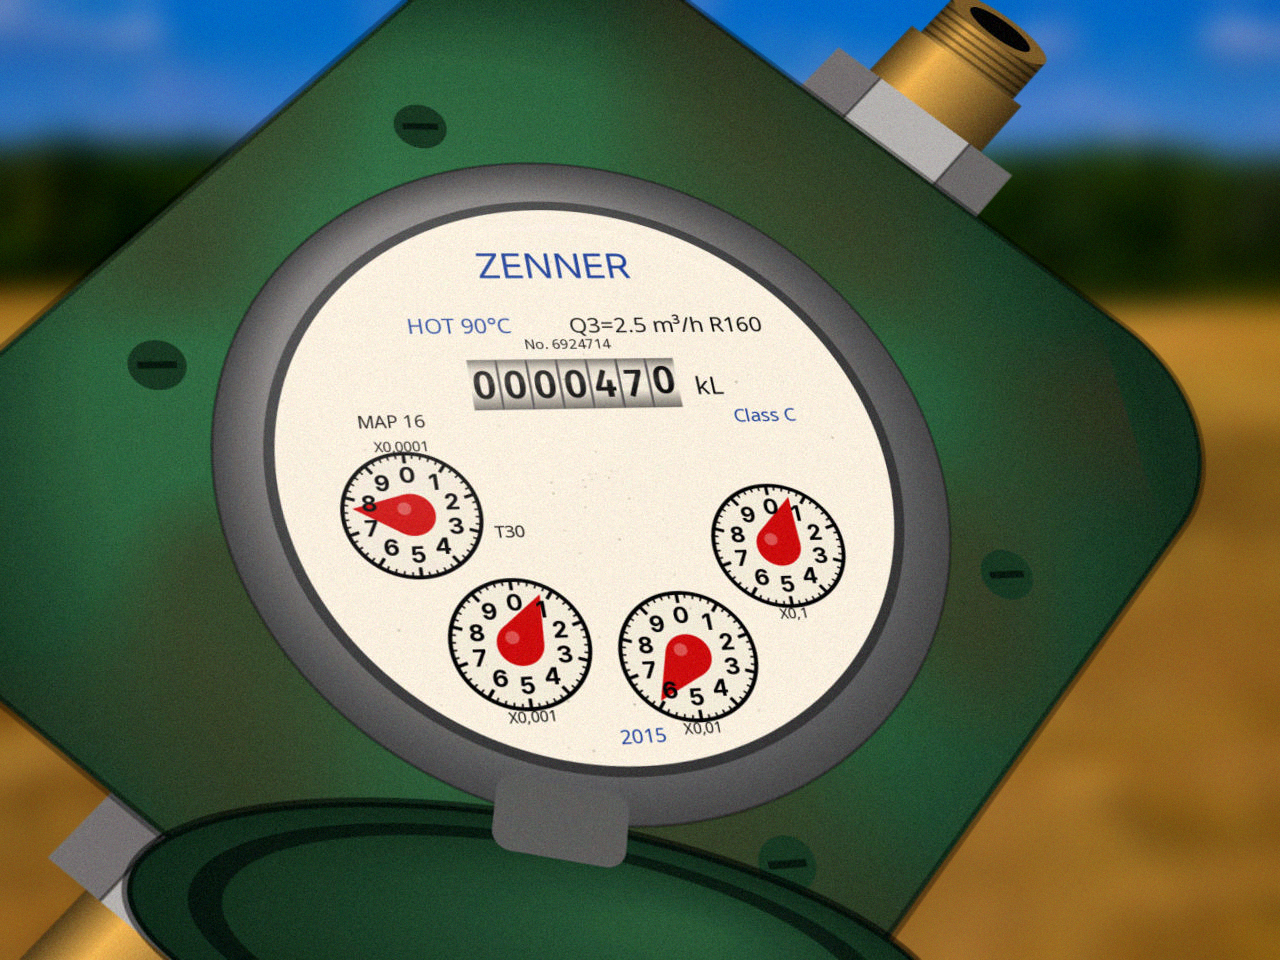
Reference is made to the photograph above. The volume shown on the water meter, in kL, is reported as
470.0607 kL
